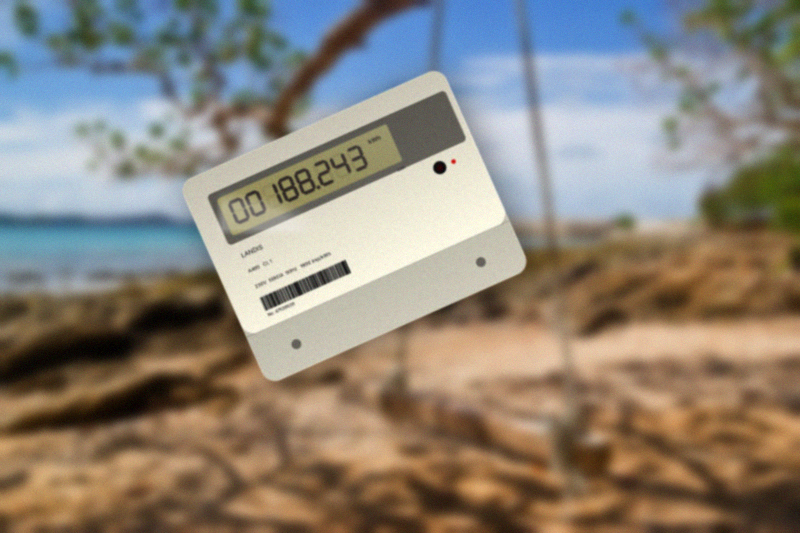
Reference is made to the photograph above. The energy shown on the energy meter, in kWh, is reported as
188.243 kWh
